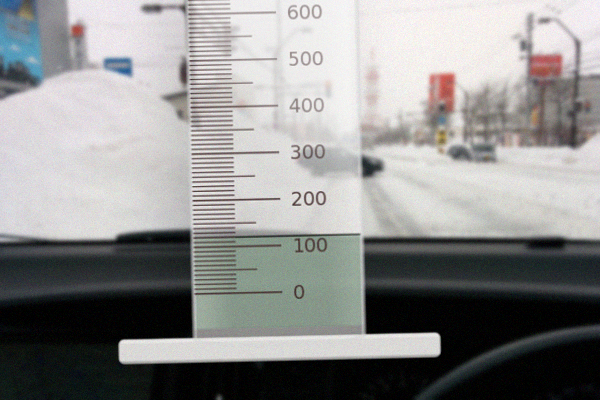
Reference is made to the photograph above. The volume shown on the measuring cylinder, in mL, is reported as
120 mL
